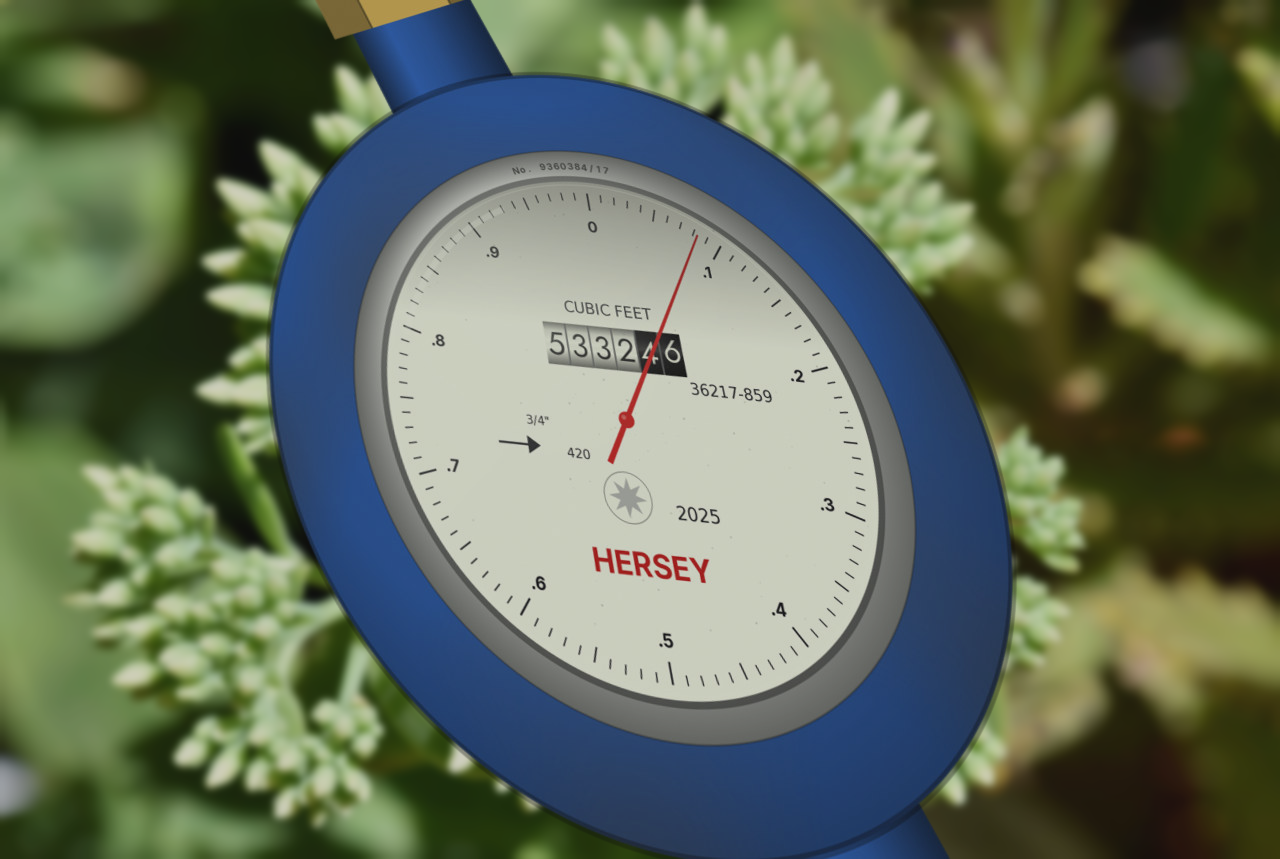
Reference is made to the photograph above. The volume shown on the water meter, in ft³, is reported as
533246.08 ft³
